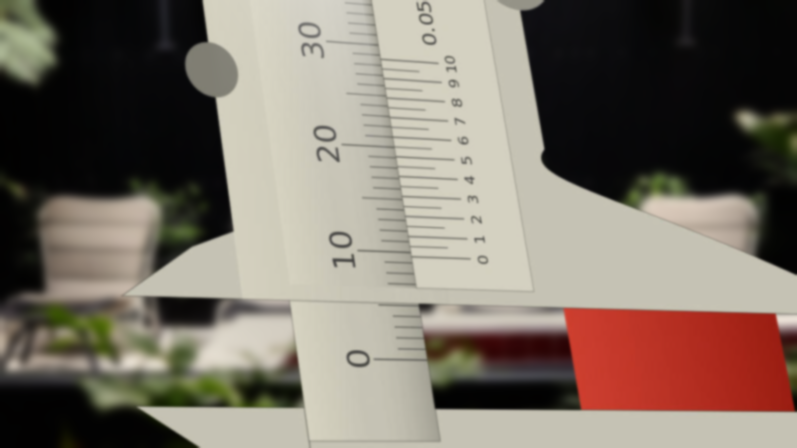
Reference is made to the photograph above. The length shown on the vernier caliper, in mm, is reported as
9.6 mm
